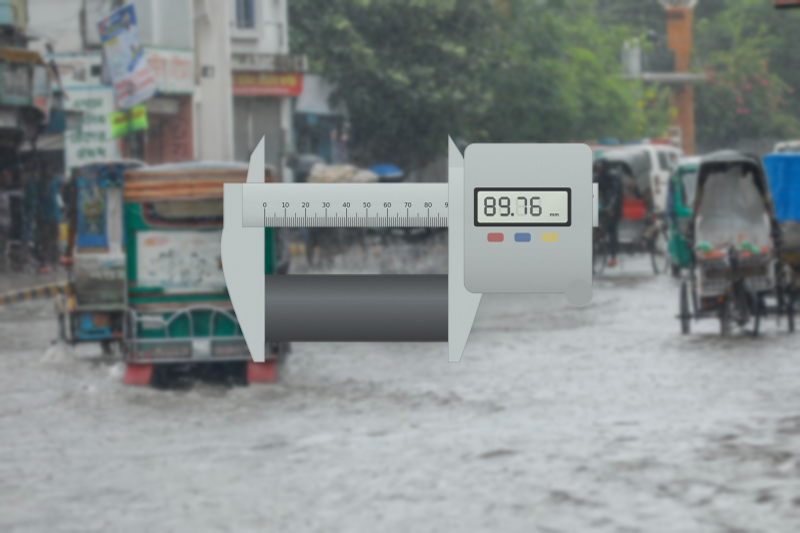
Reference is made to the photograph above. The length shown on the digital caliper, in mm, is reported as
89.76 mm
